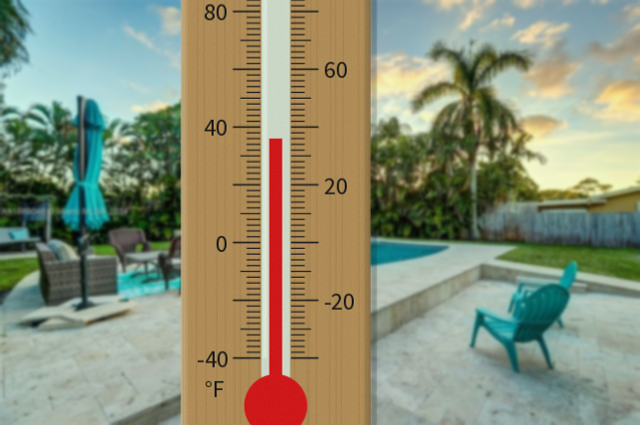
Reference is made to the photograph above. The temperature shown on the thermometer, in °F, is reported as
36 °F
